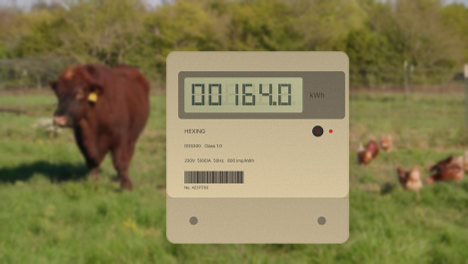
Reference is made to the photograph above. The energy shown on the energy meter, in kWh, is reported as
164.0 kWh
